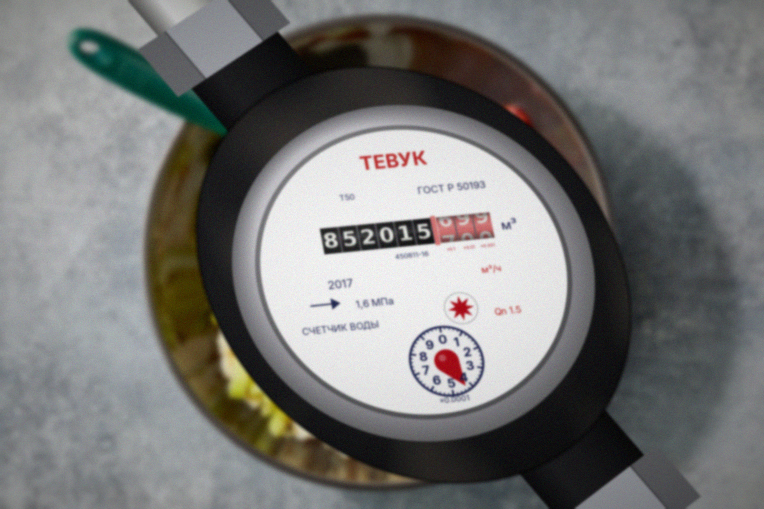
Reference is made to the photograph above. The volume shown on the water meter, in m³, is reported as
852015.6994 m³
